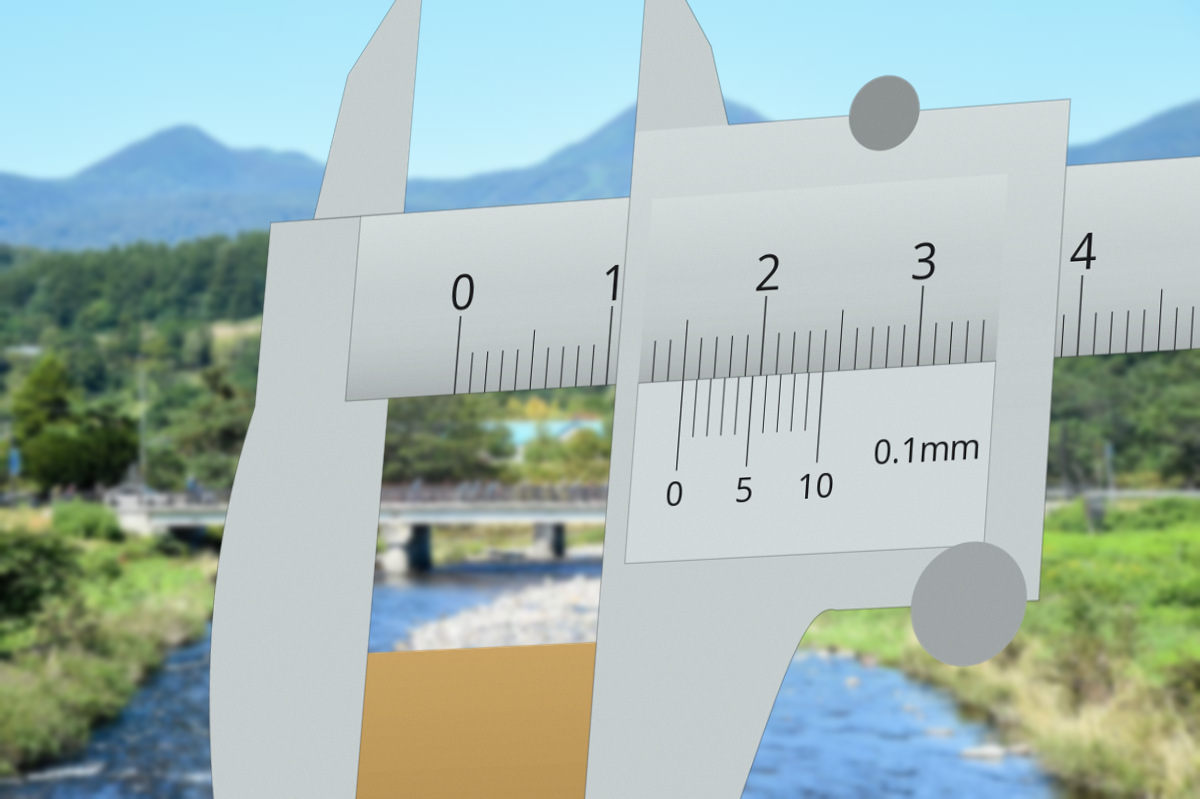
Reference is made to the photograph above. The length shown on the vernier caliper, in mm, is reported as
15.0 mm
